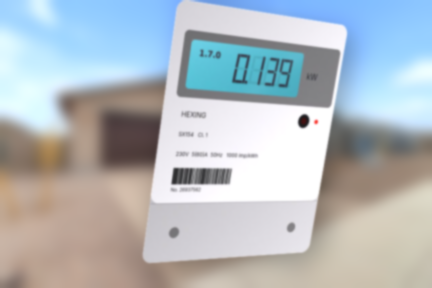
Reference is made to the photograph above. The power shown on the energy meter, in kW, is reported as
0.139 kW
